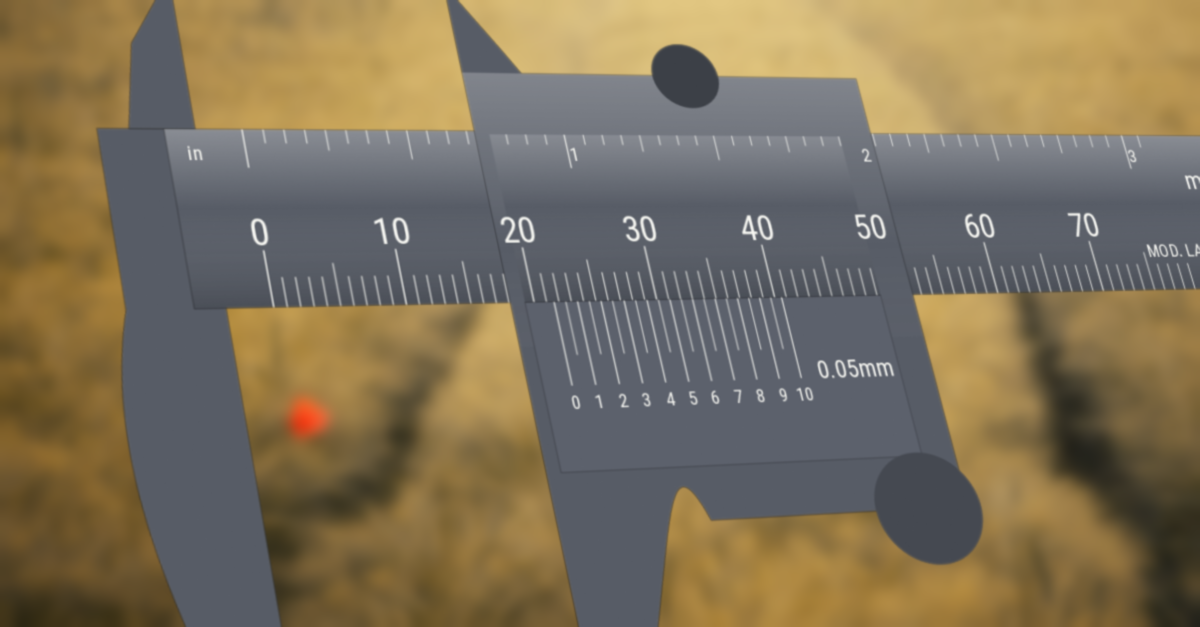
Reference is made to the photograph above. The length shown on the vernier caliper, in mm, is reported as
21.6 mm
